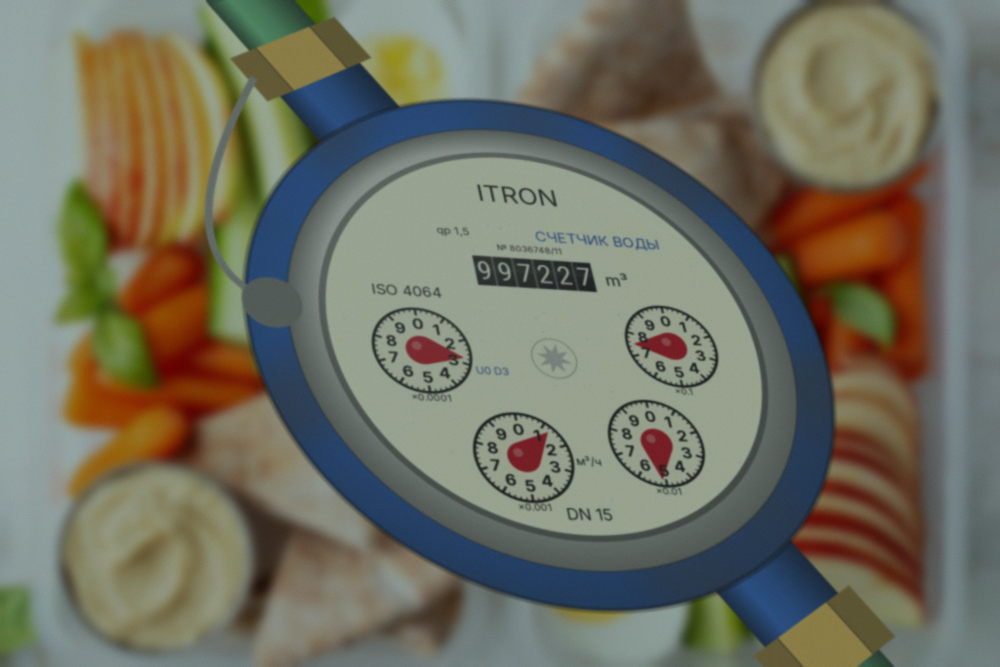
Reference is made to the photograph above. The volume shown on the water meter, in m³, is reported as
997227.7512 m³
